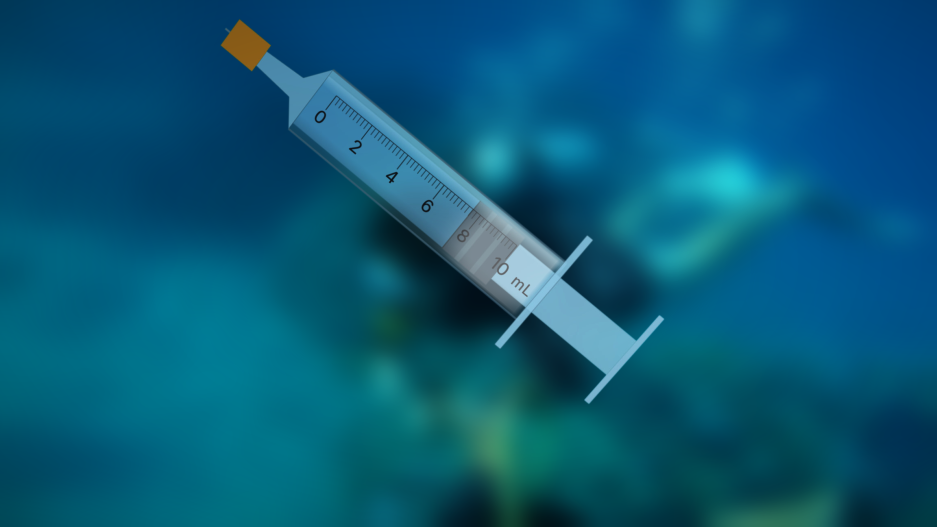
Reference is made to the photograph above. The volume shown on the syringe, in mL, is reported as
7.6 mL
